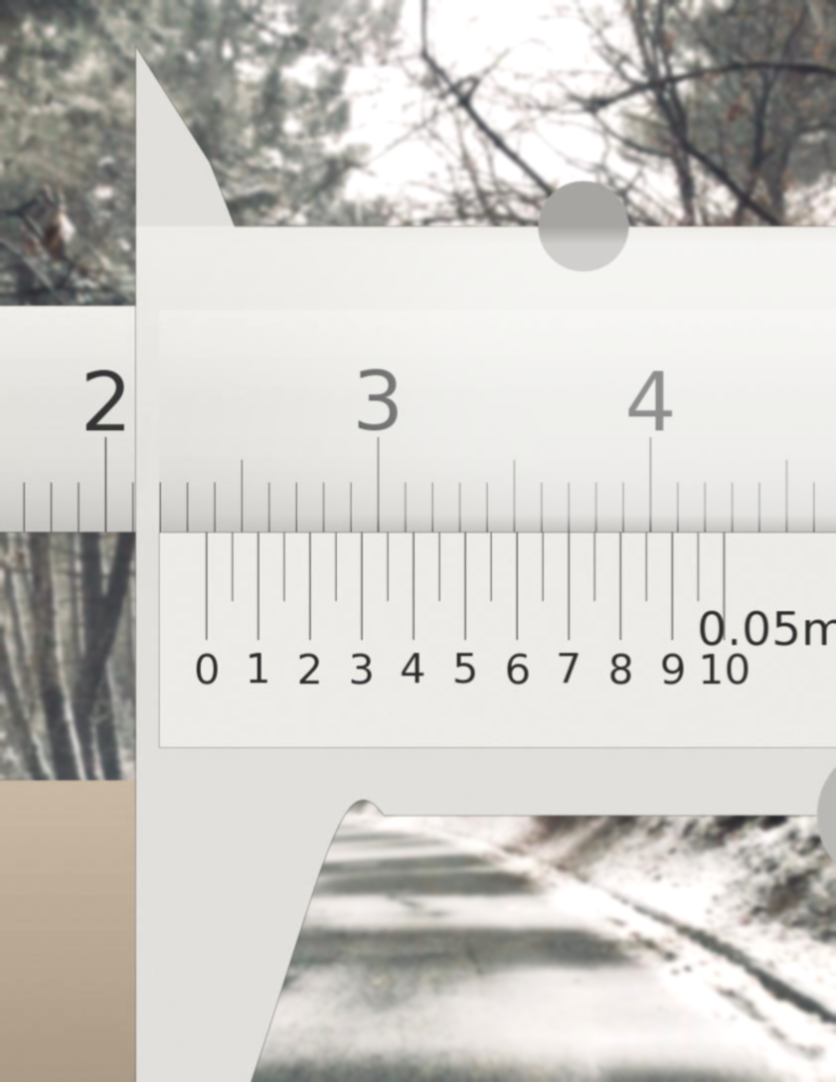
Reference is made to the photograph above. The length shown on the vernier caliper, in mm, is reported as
23.70 mm
